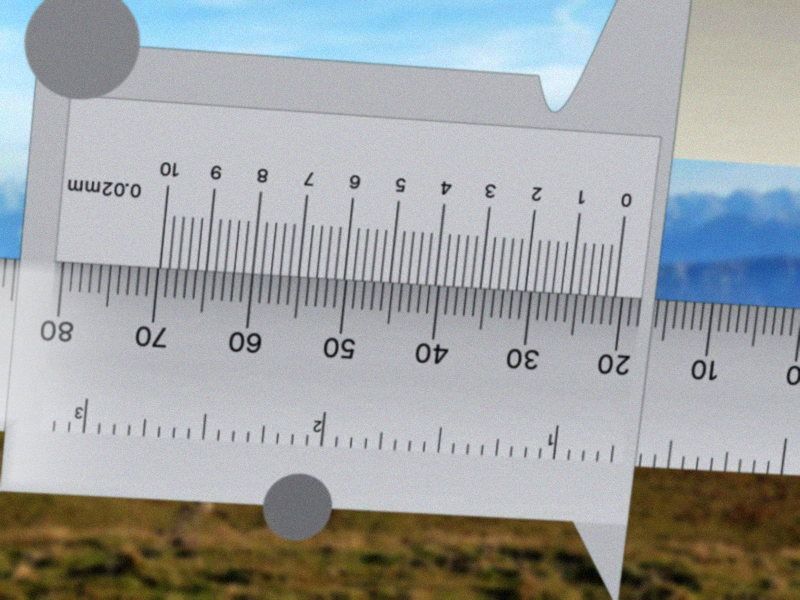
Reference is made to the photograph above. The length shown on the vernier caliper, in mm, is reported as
20.8 mm
